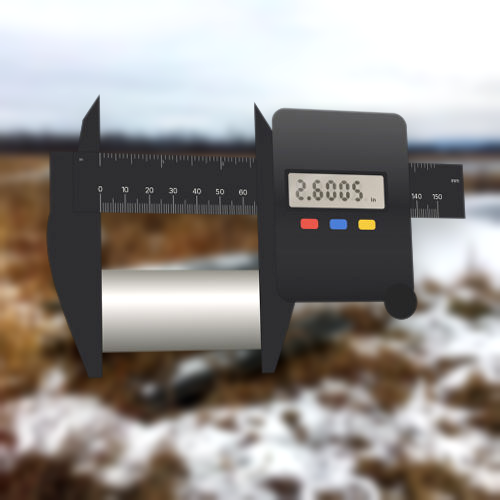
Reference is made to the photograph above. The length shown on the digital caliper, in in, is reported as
2.6005 in
